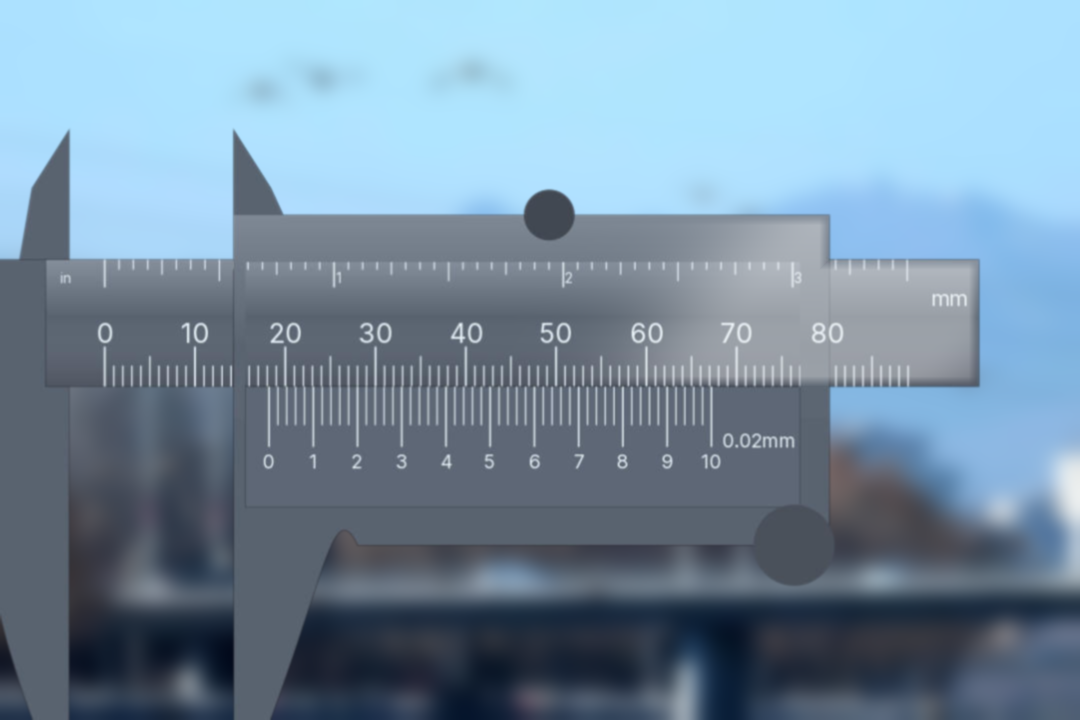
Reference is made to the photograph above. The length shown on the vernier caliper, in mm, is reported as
18.2 mm
